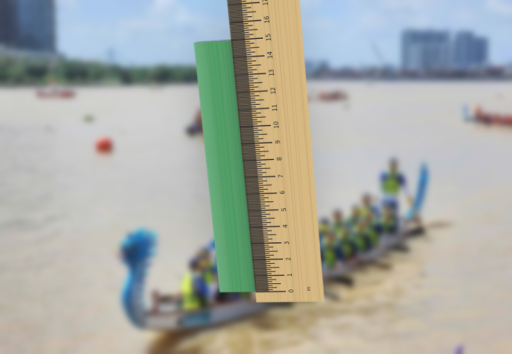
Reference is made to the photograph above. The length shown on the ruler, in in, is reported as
15 in
